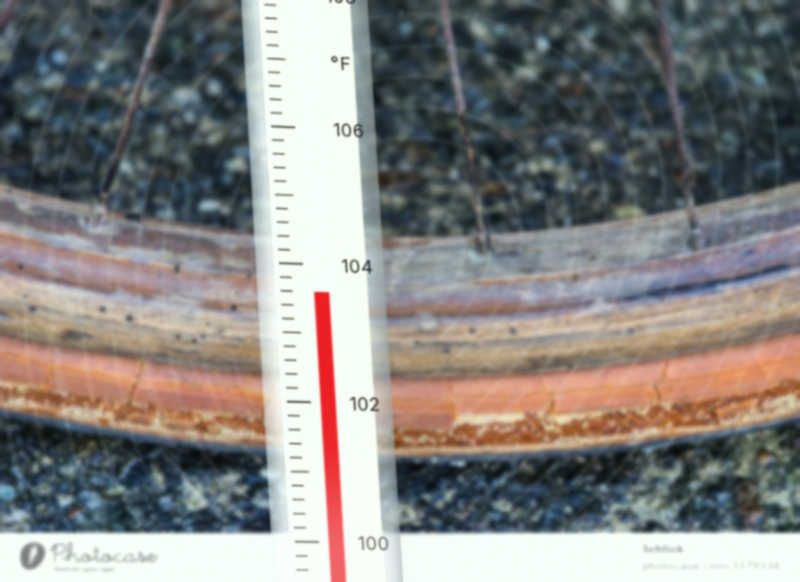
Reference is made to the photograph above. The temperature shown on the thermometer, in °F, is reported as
103.6 °F
